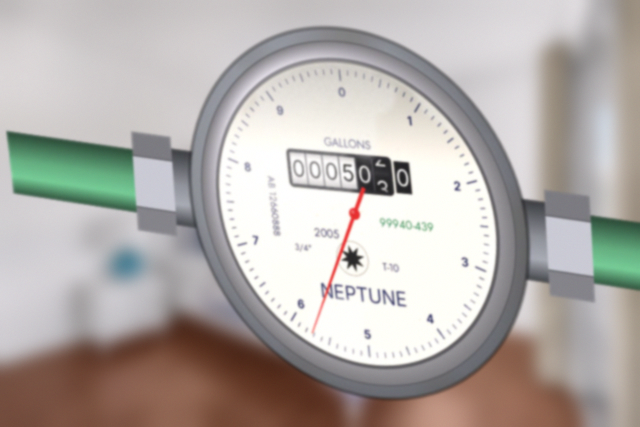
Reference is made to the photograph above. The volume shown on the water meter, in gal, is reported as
5025.7 gal
